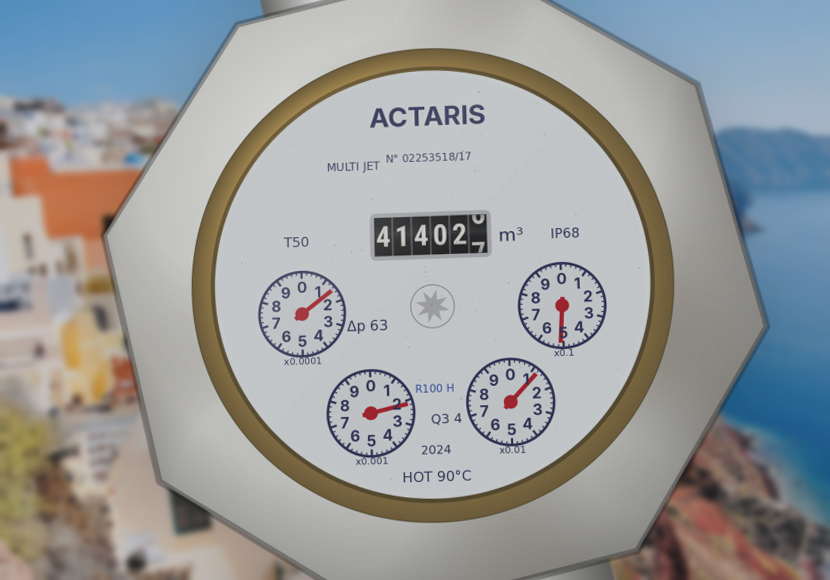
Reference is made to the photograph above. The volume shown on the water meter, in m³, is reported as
414026.5121 m³
